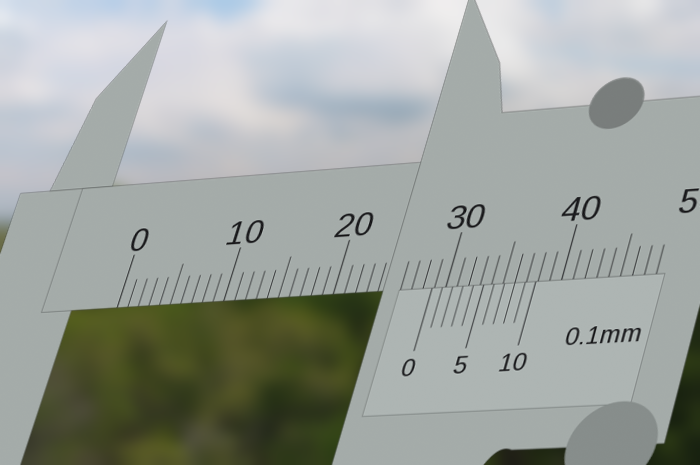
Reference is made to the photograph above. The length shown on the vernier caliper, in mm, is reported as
28.8 mm
